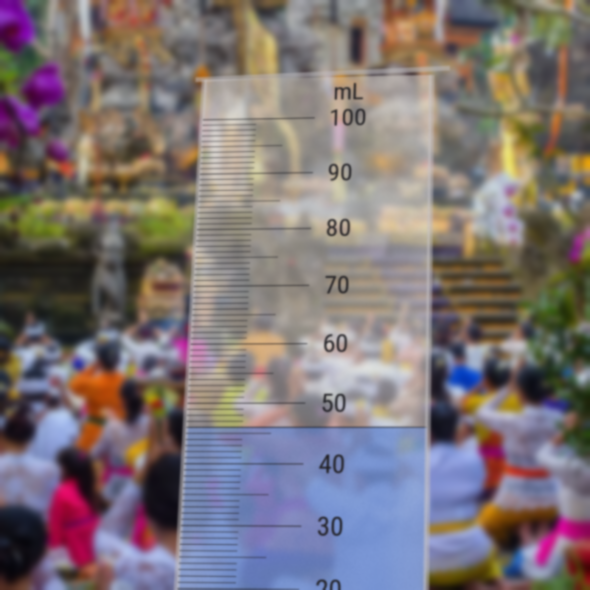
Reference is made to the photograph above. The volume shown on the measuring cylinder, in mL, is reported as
46 mL
